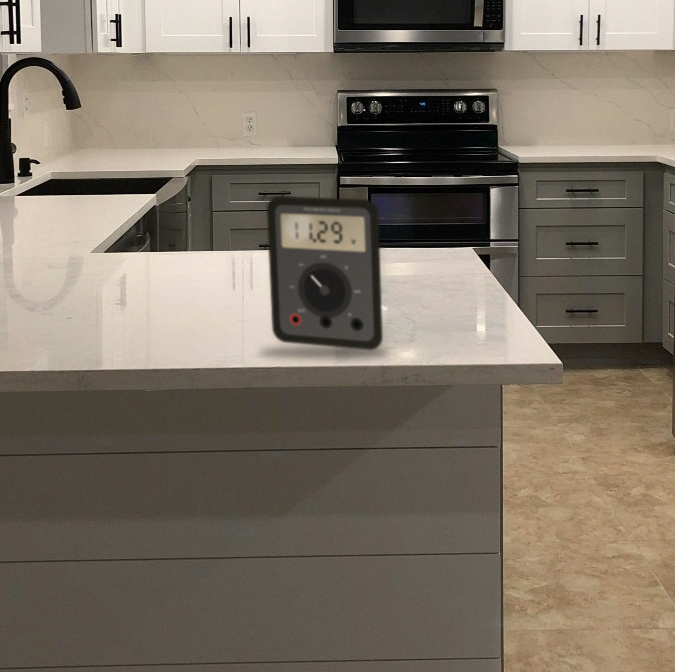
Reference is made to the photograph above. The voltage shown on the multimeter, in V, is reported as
11.29 V
